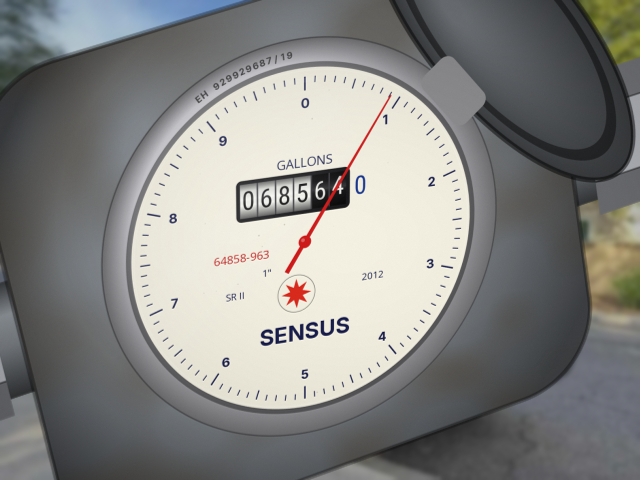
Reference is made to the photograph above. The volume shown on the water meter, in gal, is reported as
685640.9 gal
